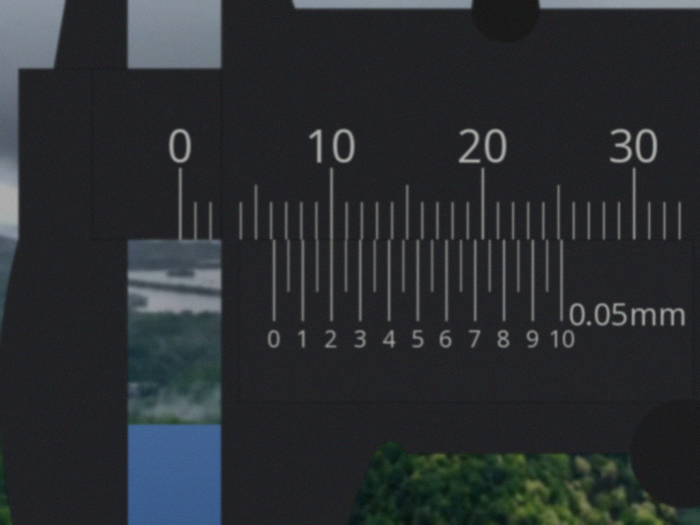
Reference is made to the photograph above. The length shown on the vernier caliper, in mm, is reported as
6.2 mm
